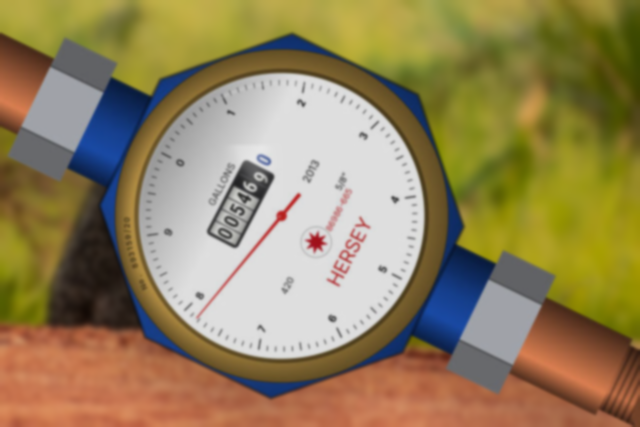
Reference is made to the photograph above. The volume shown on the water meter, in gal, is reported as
54687.8 gal
